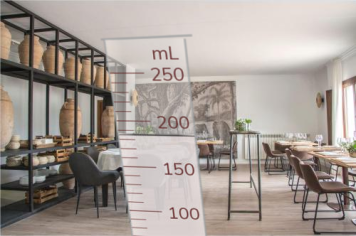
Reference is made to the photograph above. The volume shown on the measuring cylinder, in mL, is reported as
185 mL
